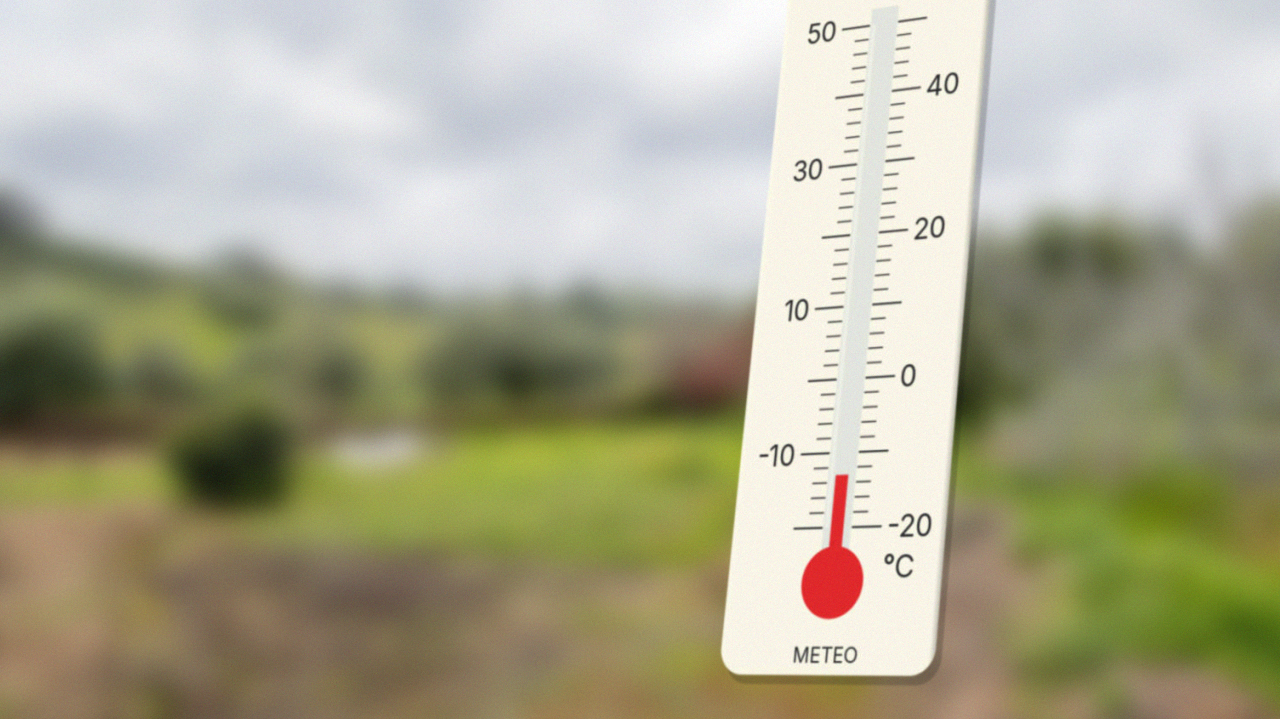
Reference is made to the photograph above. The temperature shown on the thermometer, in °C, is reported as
-13 °C
